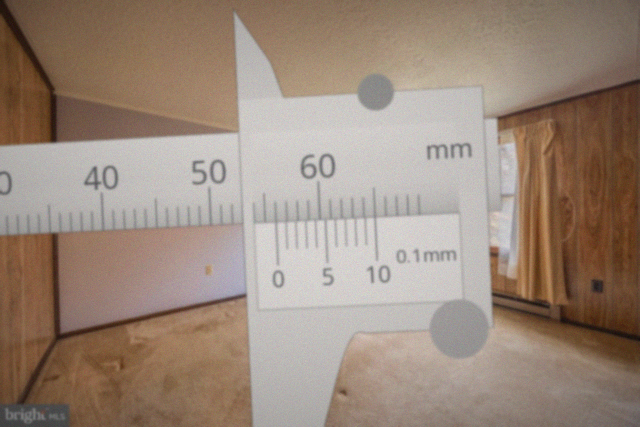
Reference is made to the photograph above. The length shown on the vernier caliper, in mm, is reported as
56.0 mm
